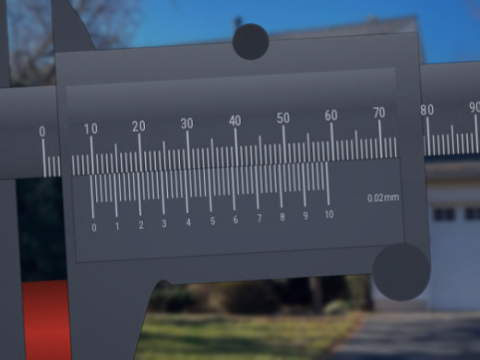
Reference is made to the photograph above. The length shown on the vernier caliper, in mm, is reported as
9.5 mm
